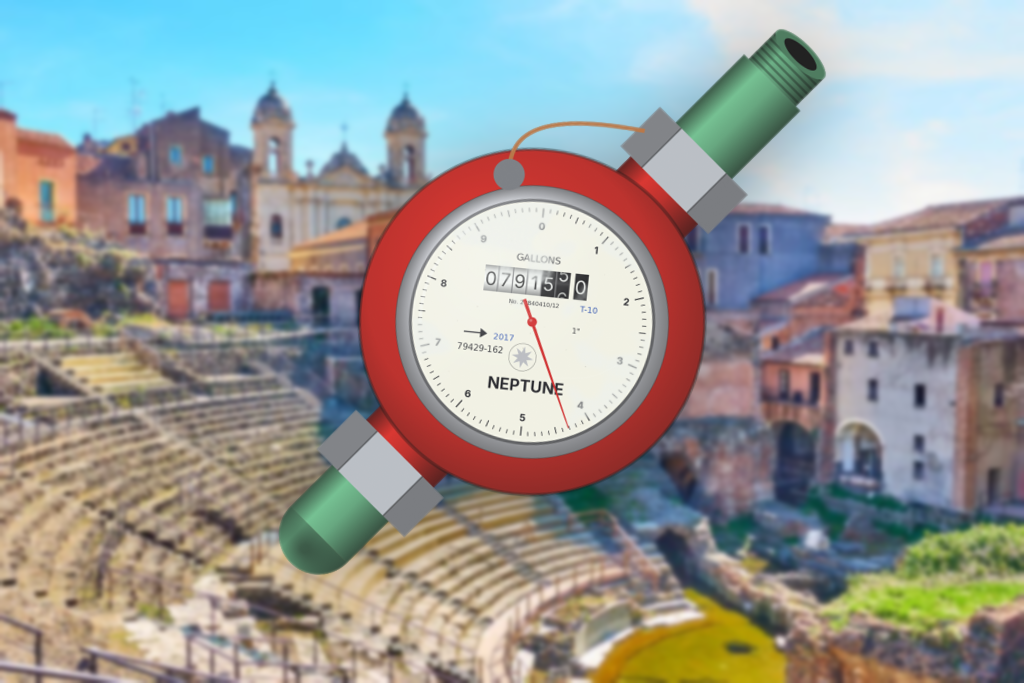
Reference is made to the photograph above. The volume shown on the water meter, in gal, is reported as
791554.3 gal
